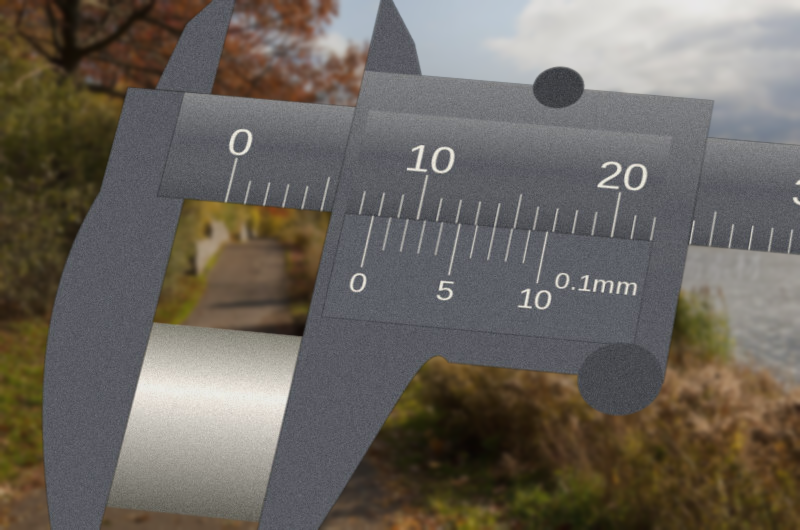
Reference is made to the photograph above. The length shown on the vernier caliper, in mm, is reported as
7.7 mm
